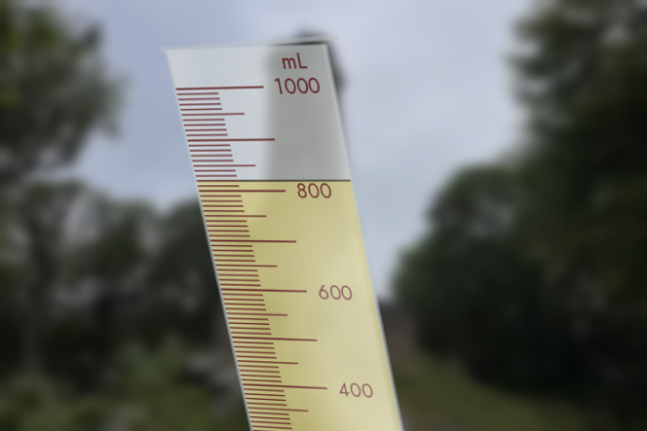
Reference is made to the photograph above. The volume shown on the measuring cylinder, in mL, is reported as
820 mL
